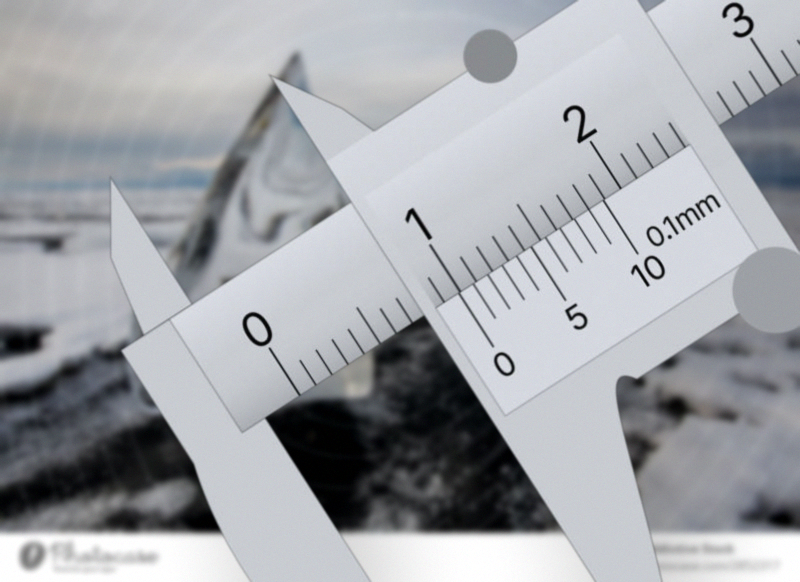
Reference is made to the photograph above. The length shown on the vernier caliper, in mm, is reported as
9.9 mm
